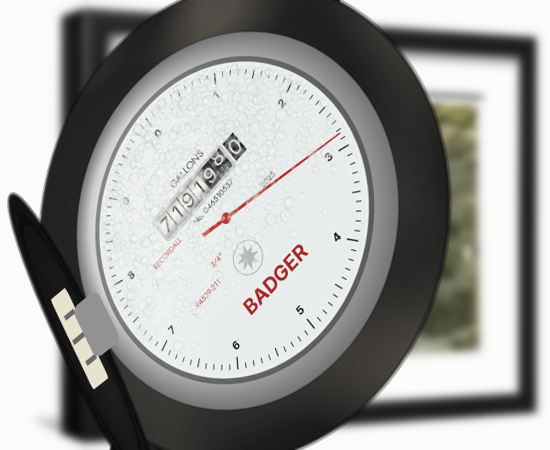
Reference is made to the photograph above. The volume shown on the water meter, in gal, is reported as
7191982.8 gal
